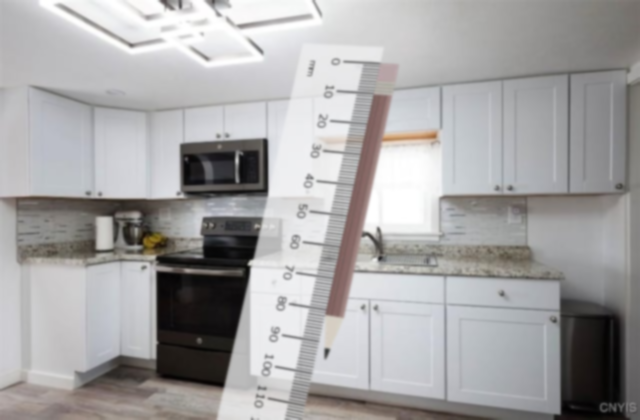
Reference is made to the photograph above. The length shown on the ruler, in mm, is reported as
95 mm
